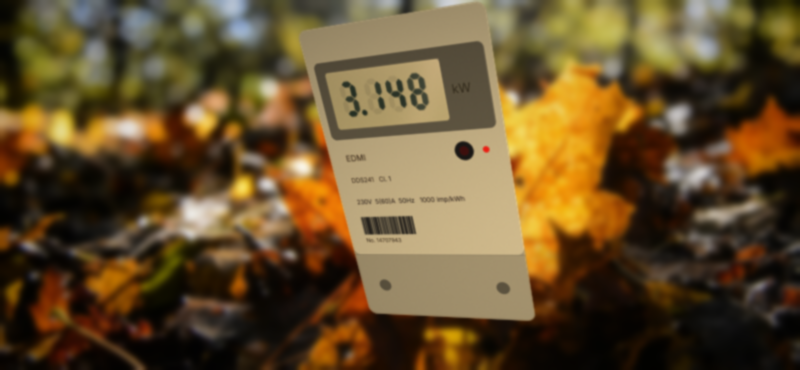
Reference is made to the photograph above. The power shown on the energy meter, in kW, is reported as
3.148 kW
